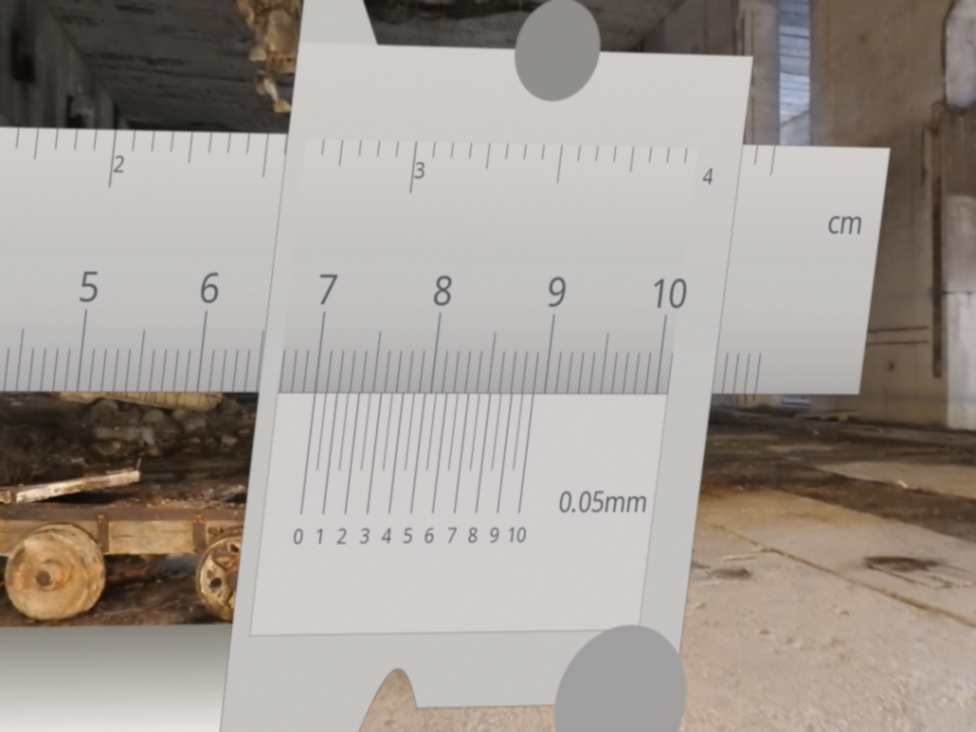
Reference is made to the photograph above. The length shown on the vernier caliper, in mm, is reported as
70.0 mm
